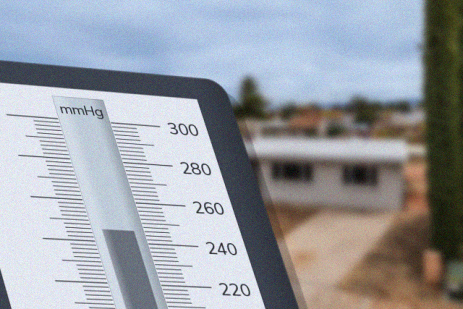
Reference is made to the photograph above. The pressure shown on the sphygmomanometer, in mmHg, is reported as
246 mmHg
